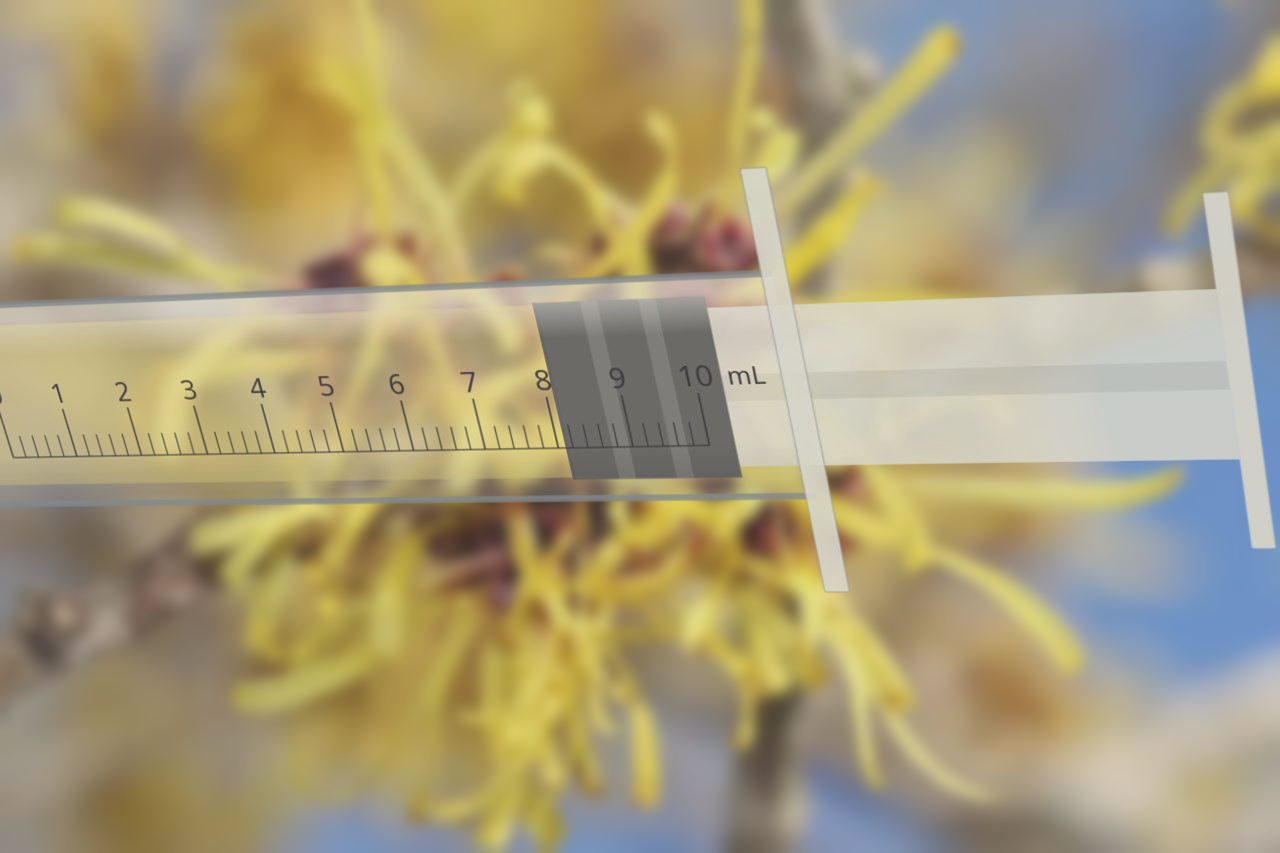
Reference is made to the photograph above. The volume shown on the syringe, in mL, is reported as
8.1 mL
